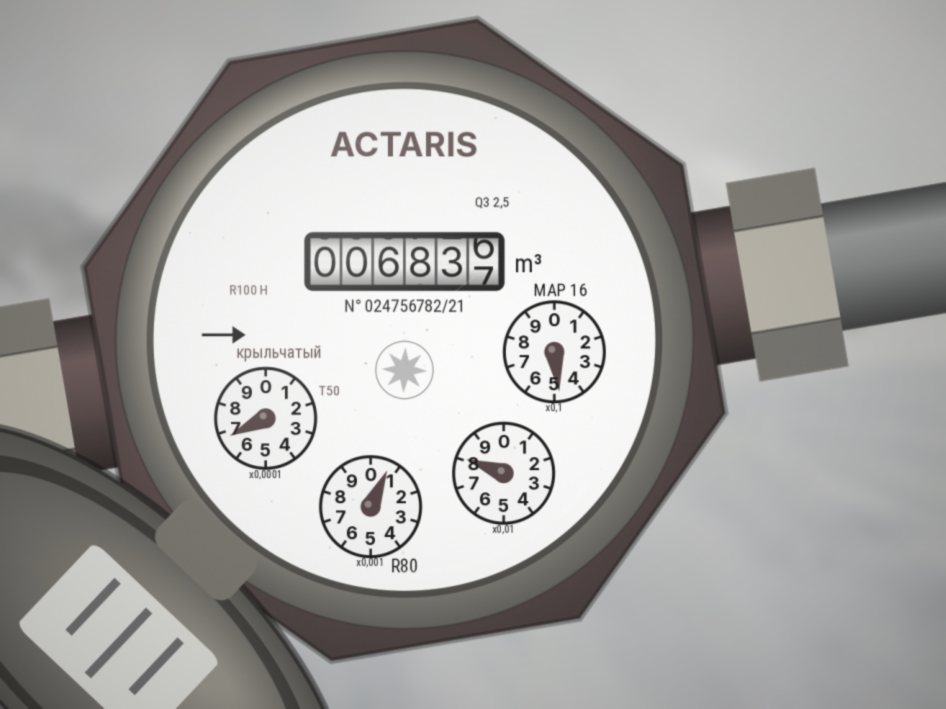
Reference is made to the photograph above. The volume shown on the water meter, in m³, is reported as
6836.4806 m³
